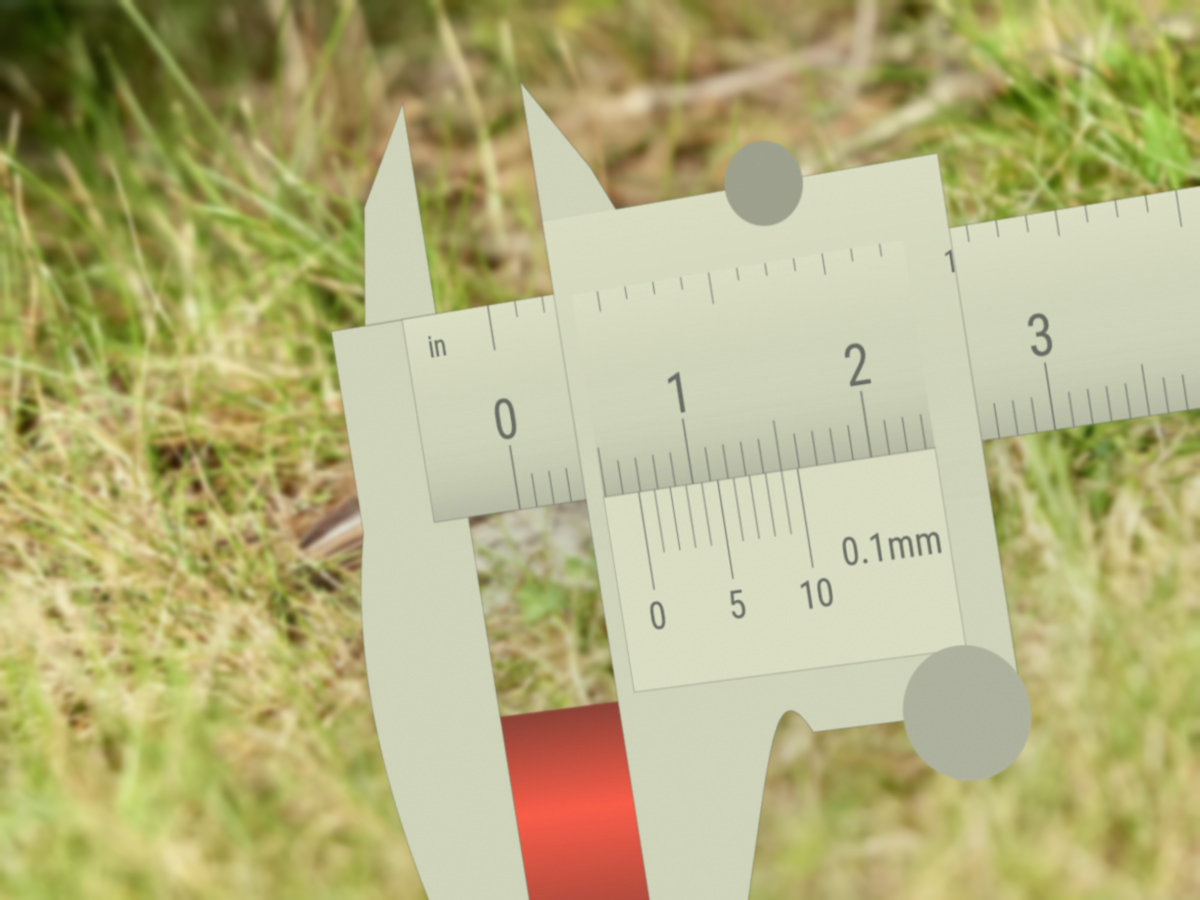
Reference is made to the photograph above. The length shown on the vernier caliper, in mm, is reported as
6.9 mm
